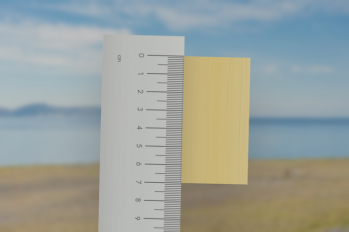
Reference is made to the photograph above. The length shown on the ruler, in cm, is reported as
7 cm
